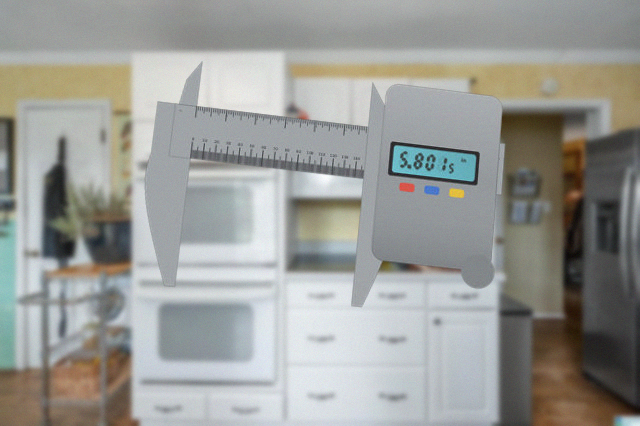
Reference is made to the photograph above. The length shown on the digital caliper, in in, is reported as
5.8015 in
